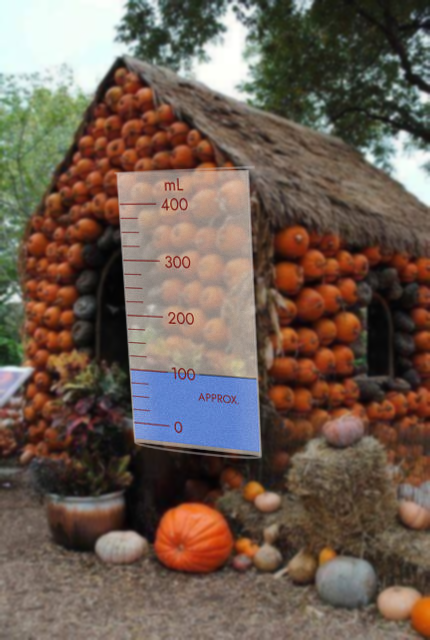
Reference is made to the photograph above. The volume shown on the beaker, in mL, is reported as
100 mL
